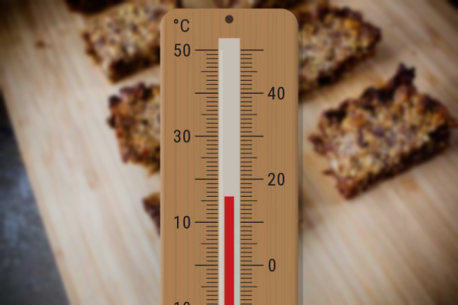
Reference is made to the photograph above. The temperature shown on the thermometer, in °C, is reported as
16 °C
